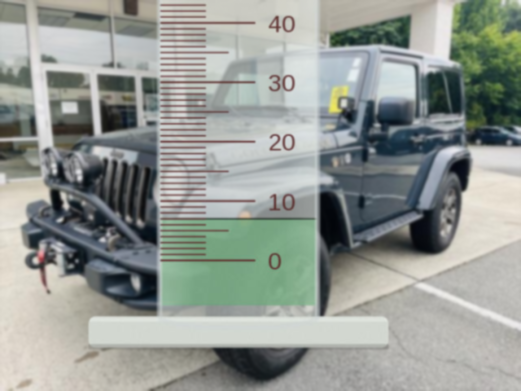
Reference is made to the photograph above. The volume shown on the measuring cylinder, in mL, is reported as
7 mL
